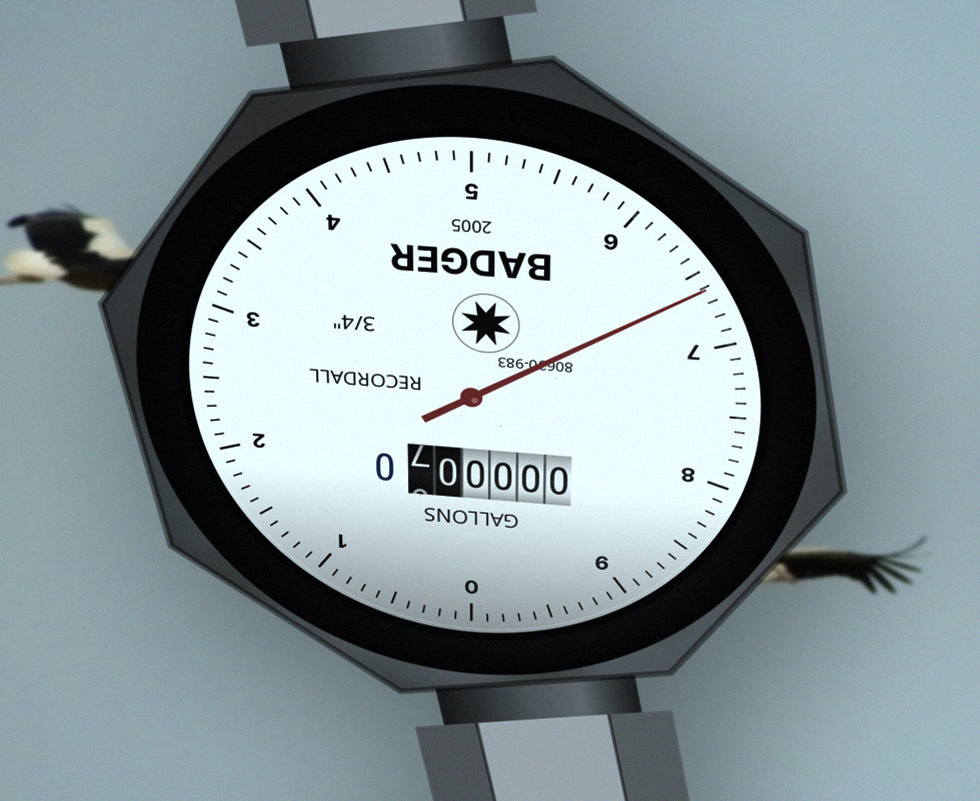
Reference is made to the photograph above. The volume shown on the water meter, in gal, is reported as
66.6 gal
